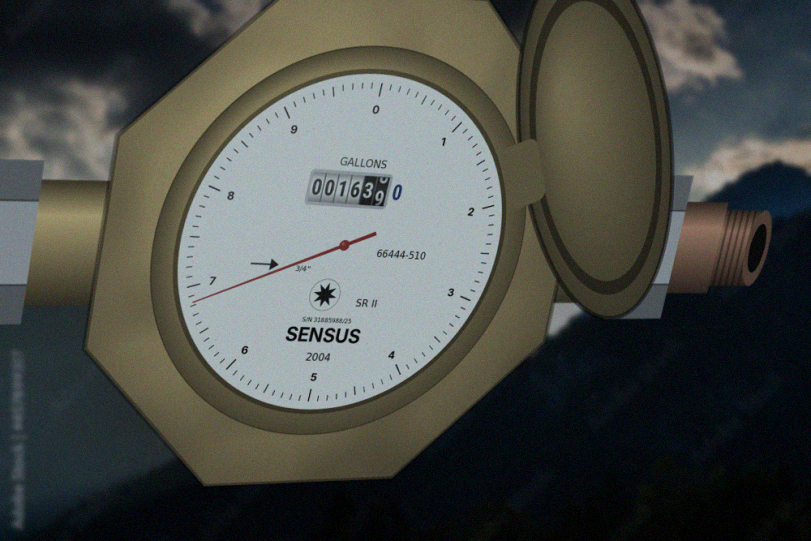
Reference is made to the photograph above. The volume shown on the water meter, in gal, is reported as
16386.8 gal
